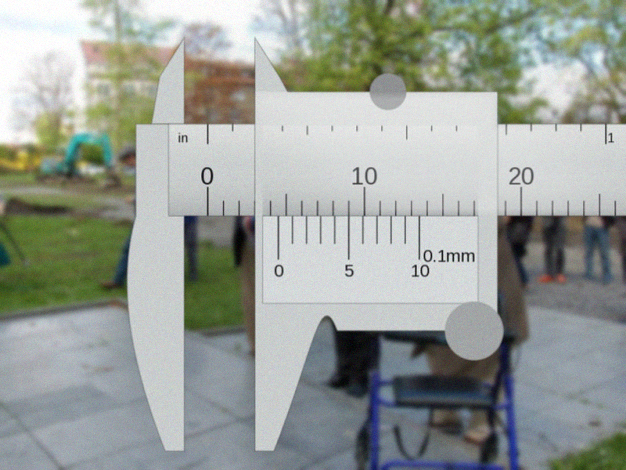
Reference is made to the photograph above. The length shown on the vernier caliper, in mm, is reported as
4.5 mm
